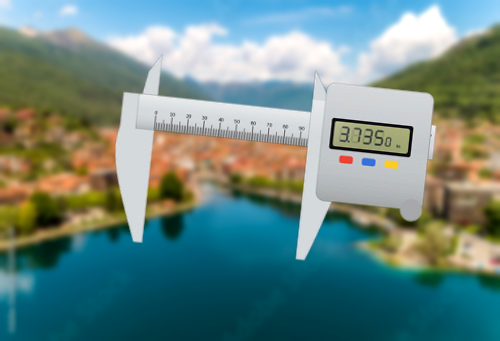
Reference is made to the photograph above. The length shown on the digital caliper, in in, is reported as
3.7350 in
